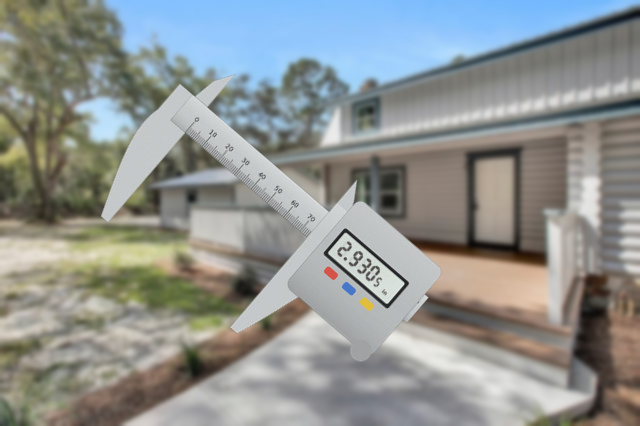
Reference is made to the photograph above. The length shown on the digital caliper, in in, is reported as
2.9305 in
